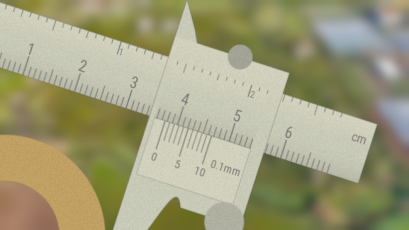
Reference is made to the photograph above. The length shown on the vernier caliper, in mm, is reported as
37.6 mm
